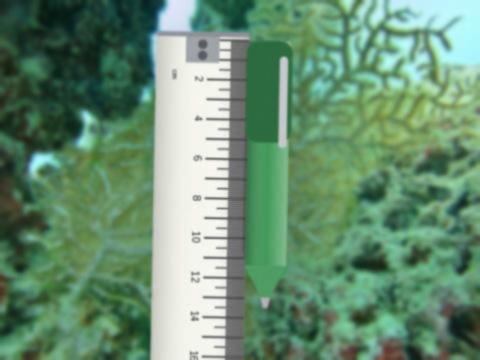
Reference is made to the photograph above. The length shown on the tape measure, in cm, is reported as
13.5 cm
